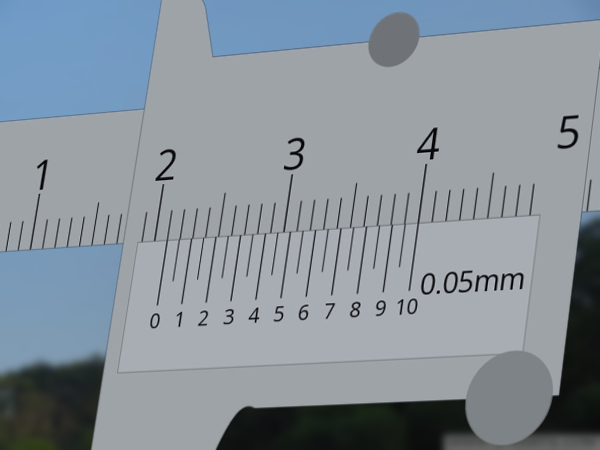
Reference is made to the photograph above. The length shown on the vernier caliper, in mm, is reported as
21.0 mm
